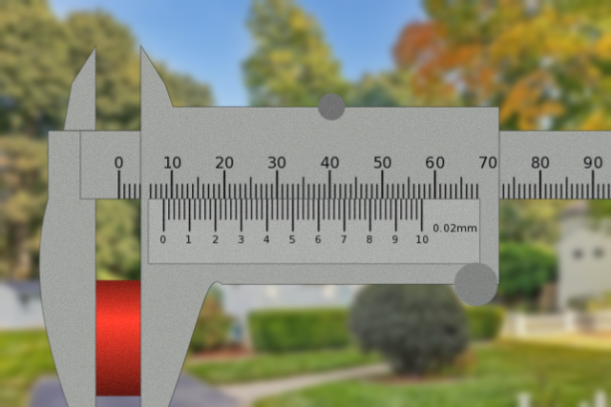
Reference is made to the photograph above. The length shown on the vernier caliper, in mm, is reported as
8.5 mm
